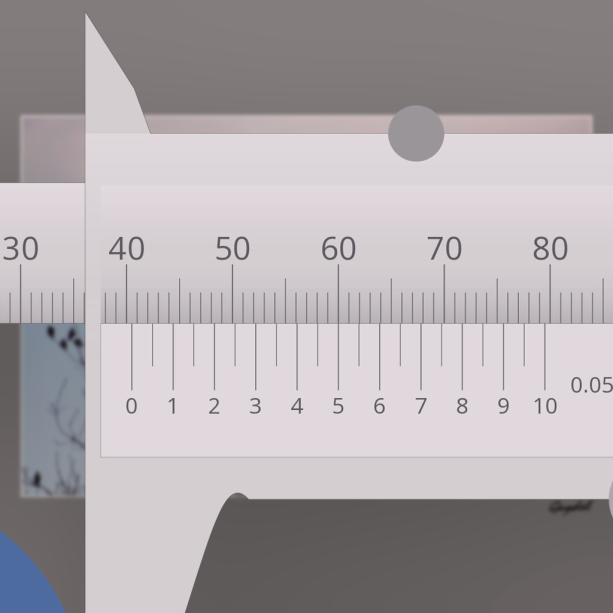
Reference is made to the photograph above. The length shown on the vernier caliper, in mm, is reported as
40.5 mm
